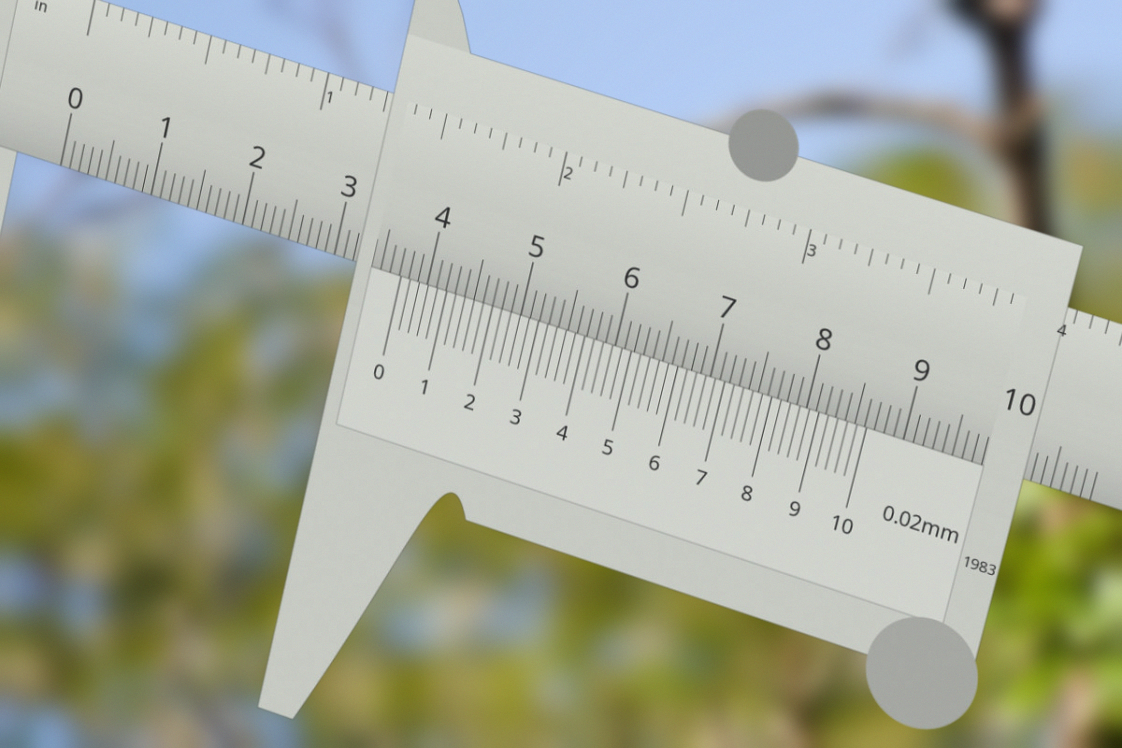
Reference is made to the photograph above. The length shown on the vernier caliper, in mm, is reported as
37.2 mm
